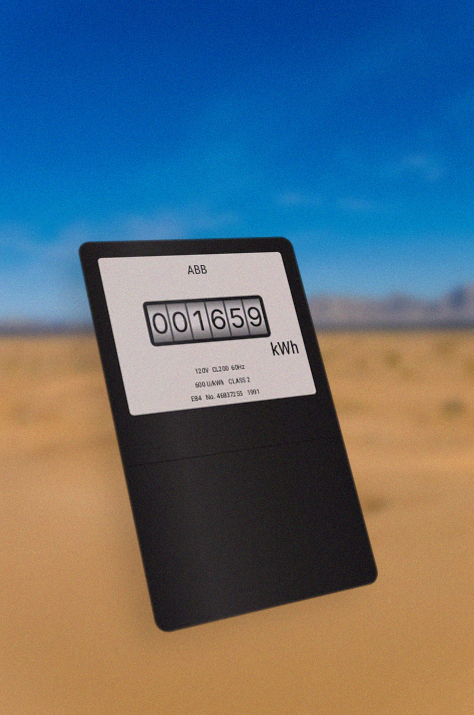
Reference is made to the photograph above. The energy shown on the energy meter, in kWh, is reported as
1659 kWh
